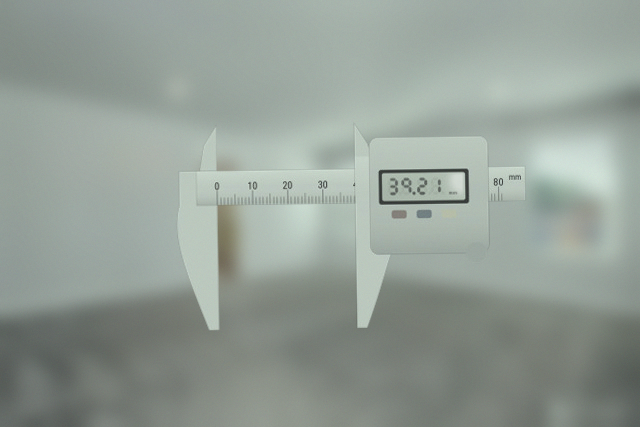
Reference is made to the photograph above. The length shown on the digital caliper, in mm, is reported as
39.21 mm
